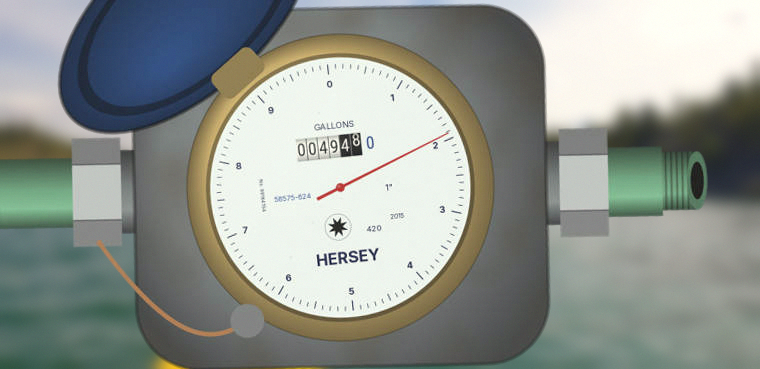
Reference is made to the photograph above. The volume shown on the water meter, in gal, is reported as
49481.9 gal
